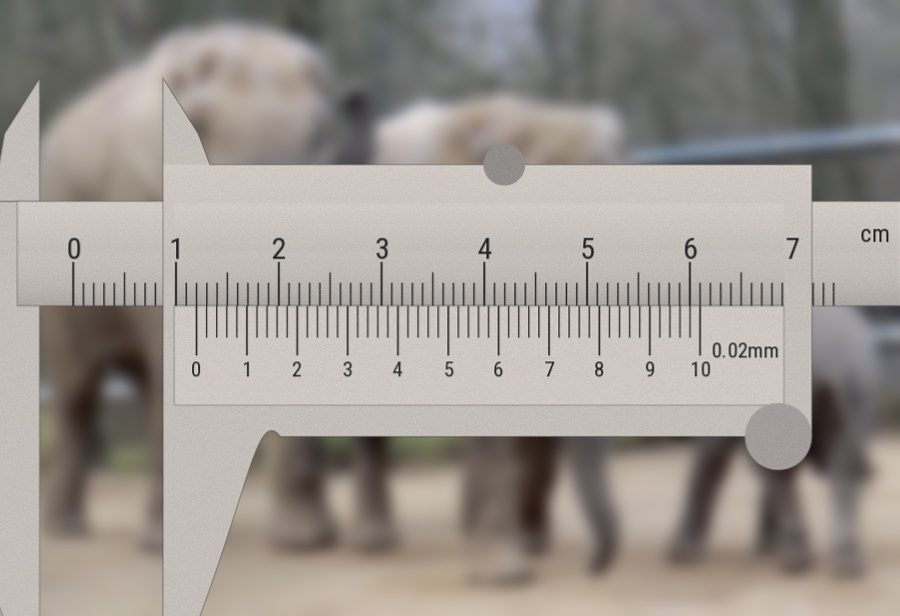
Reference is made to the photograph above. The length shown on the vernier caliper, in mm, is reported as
12.0 mm
